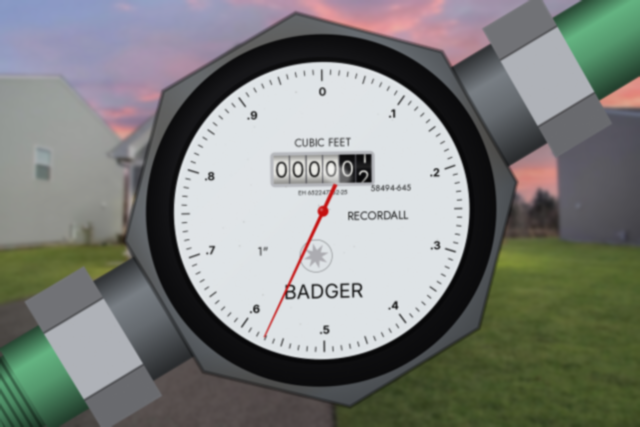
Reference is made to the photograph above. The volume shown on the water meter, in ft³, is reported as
1.57 ft³
